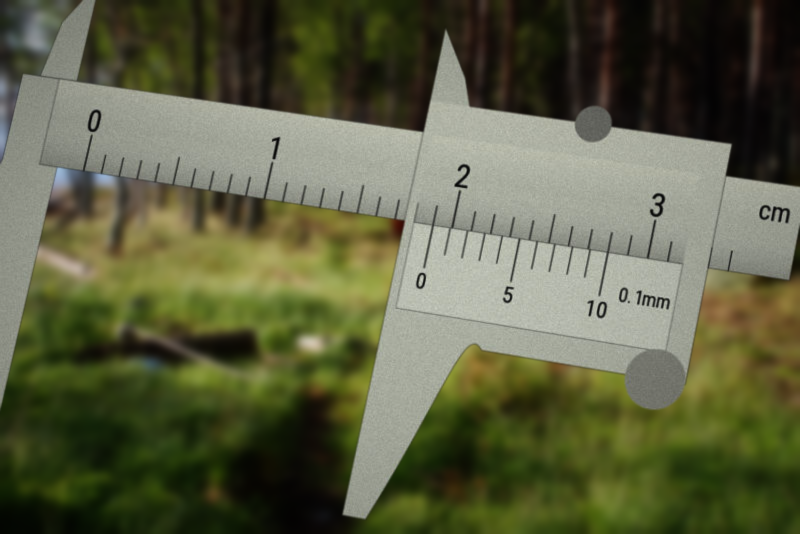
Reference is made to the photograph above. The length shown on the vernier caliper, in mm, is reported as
19.0 mm
